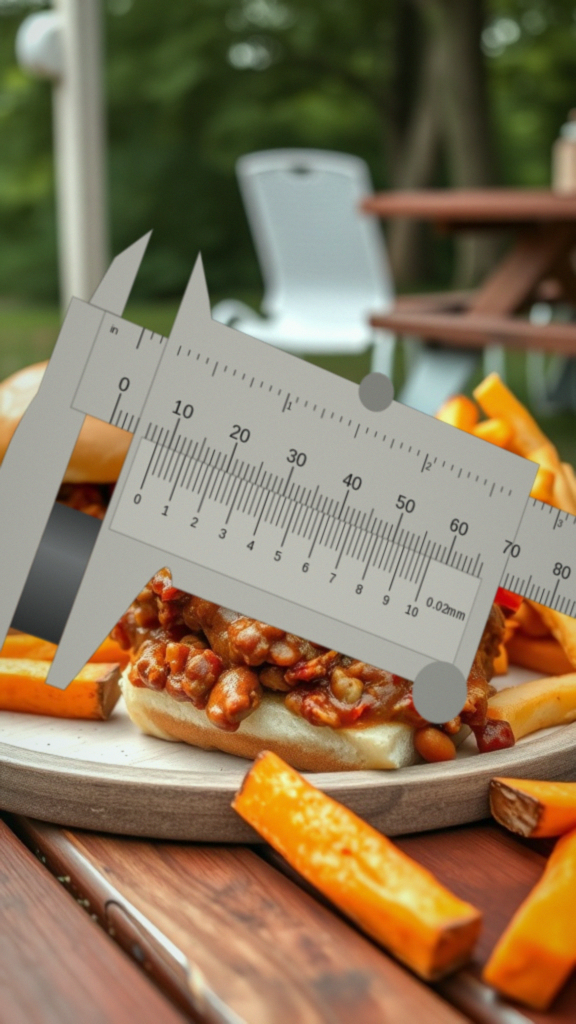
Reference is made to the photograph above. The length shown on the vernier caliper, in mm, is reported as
8.0 mm
